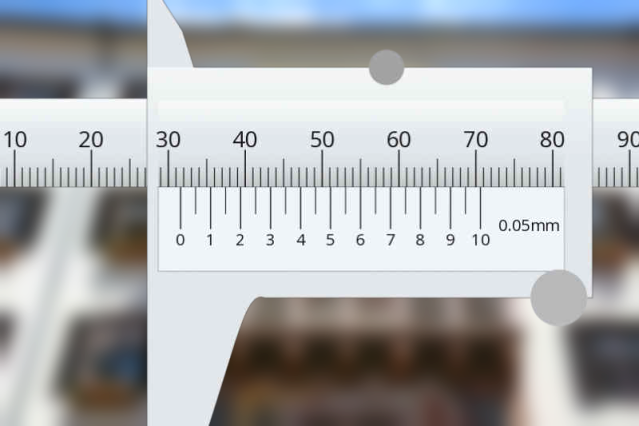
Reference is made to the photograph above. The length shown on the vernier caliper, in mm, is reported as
31.6 mm
